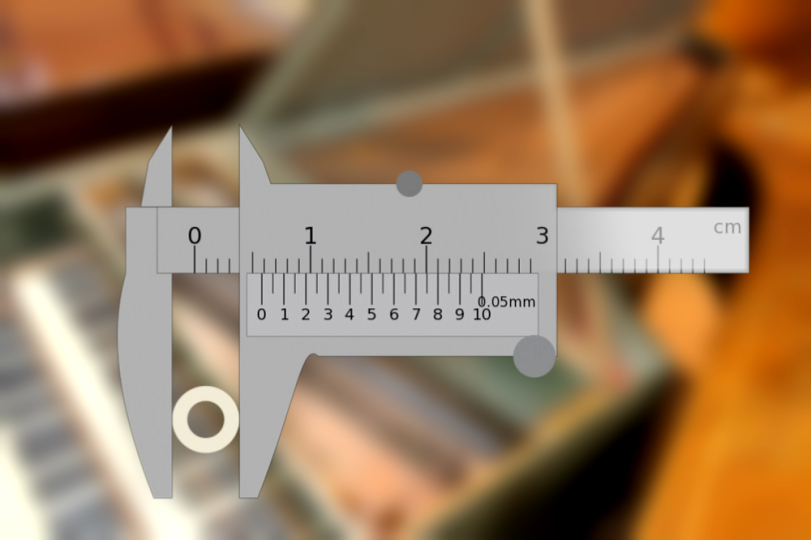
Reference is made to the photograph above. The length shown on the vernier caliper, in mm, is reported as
5.8 mm
